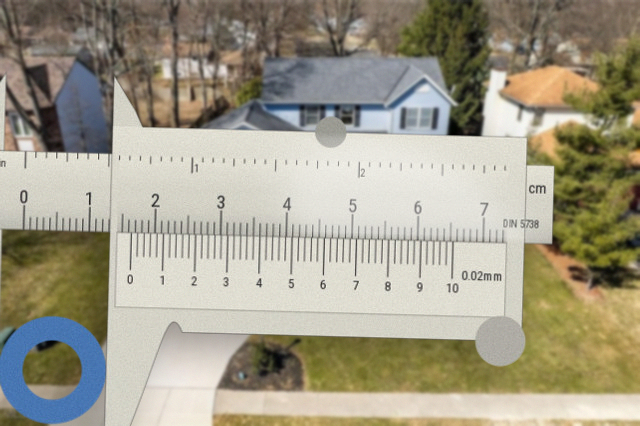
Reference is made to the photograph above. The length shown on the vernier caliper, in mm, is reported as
16.4 mm
